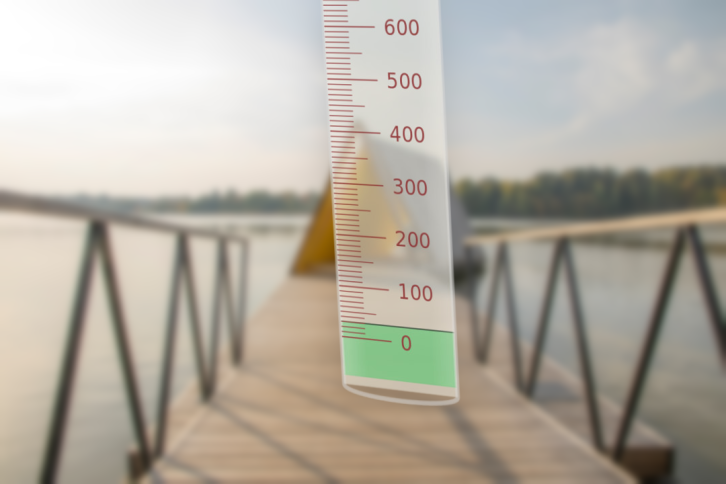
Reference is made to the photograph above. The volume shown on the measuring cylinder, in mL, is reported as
30 mL
